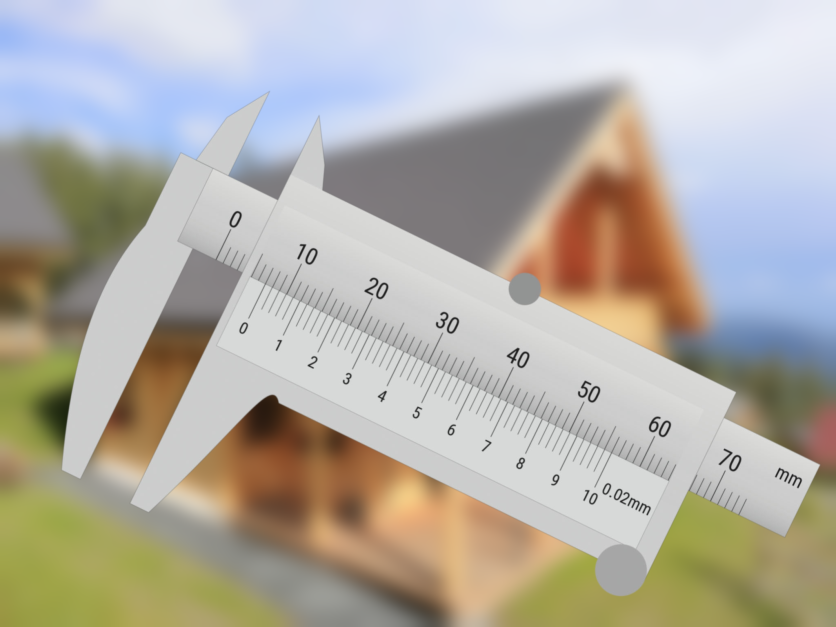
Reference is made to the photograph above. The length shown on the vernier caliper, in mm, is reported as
7.0 mm
